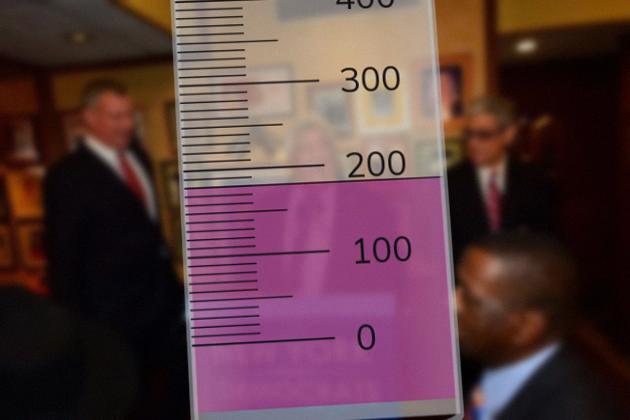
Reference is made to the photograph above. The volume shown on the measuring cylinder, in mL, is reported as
180 mL
